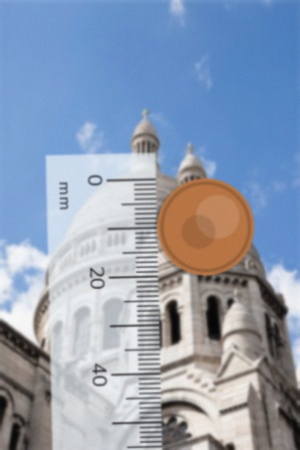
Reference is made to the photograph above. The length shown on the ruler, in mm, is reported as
20 mm
